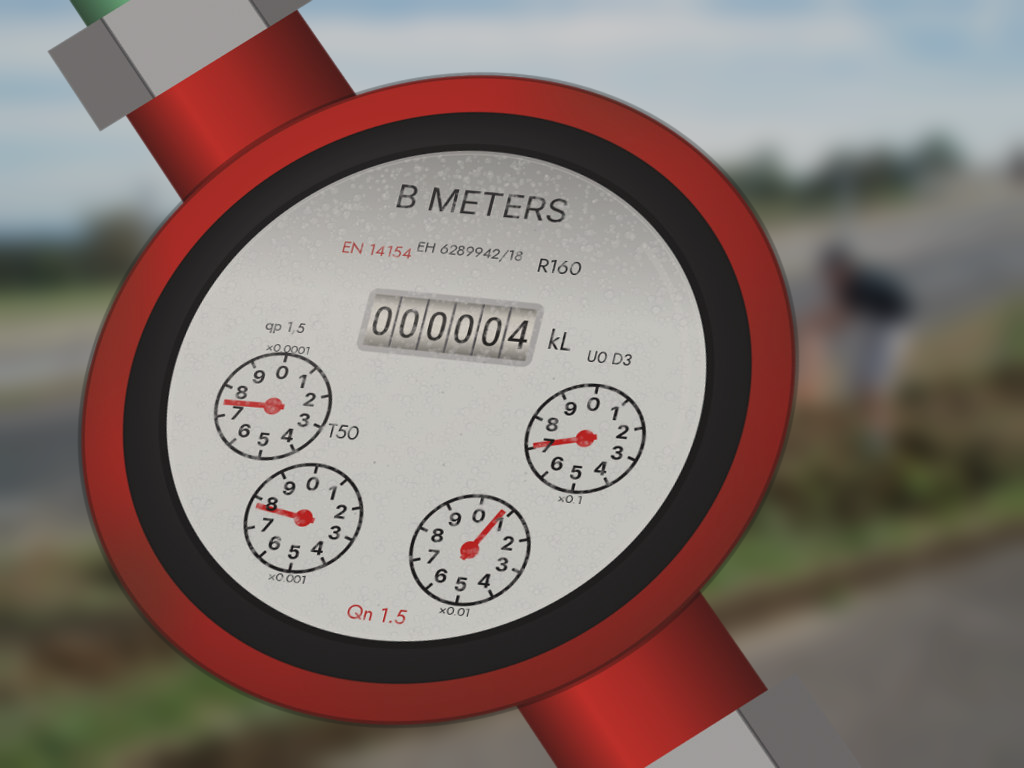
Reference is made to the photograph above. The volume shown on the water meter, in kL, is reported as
4.7077 kL
